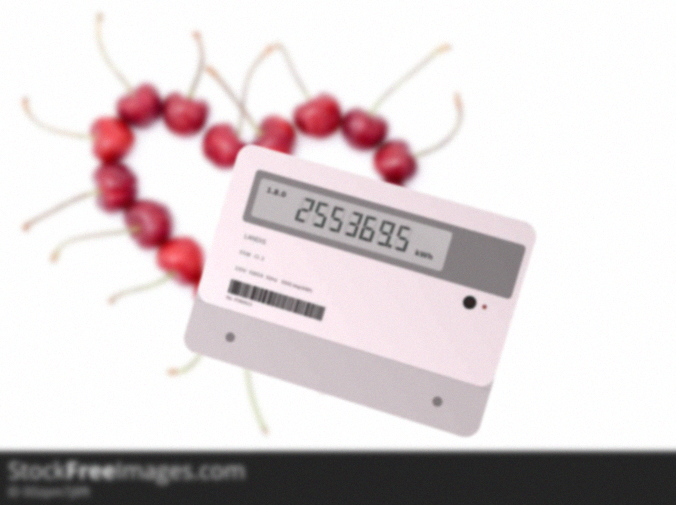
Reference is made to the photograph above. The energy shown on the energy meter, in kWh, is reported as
255369.5 kWh
